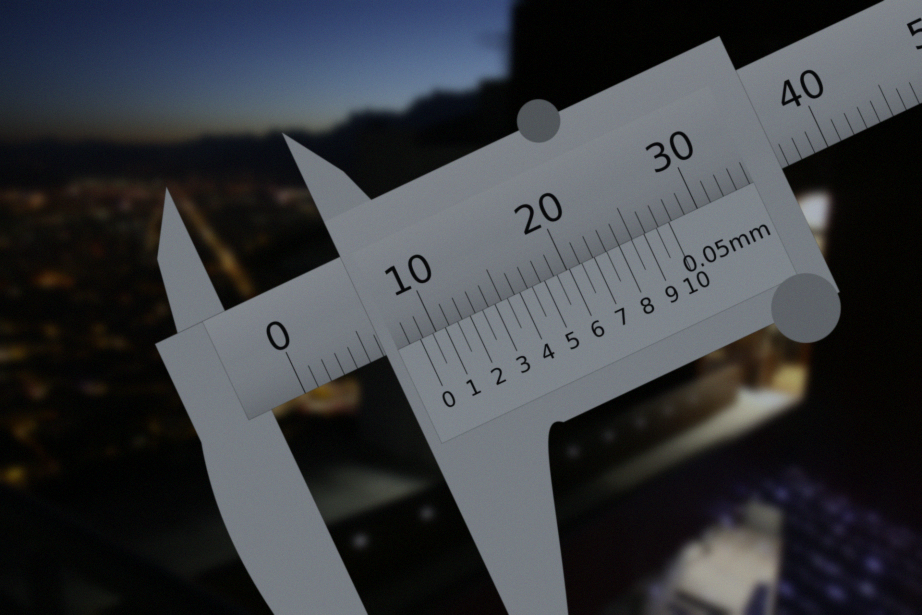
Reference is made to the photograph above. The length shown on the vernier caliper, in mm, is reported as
8.8 mm
